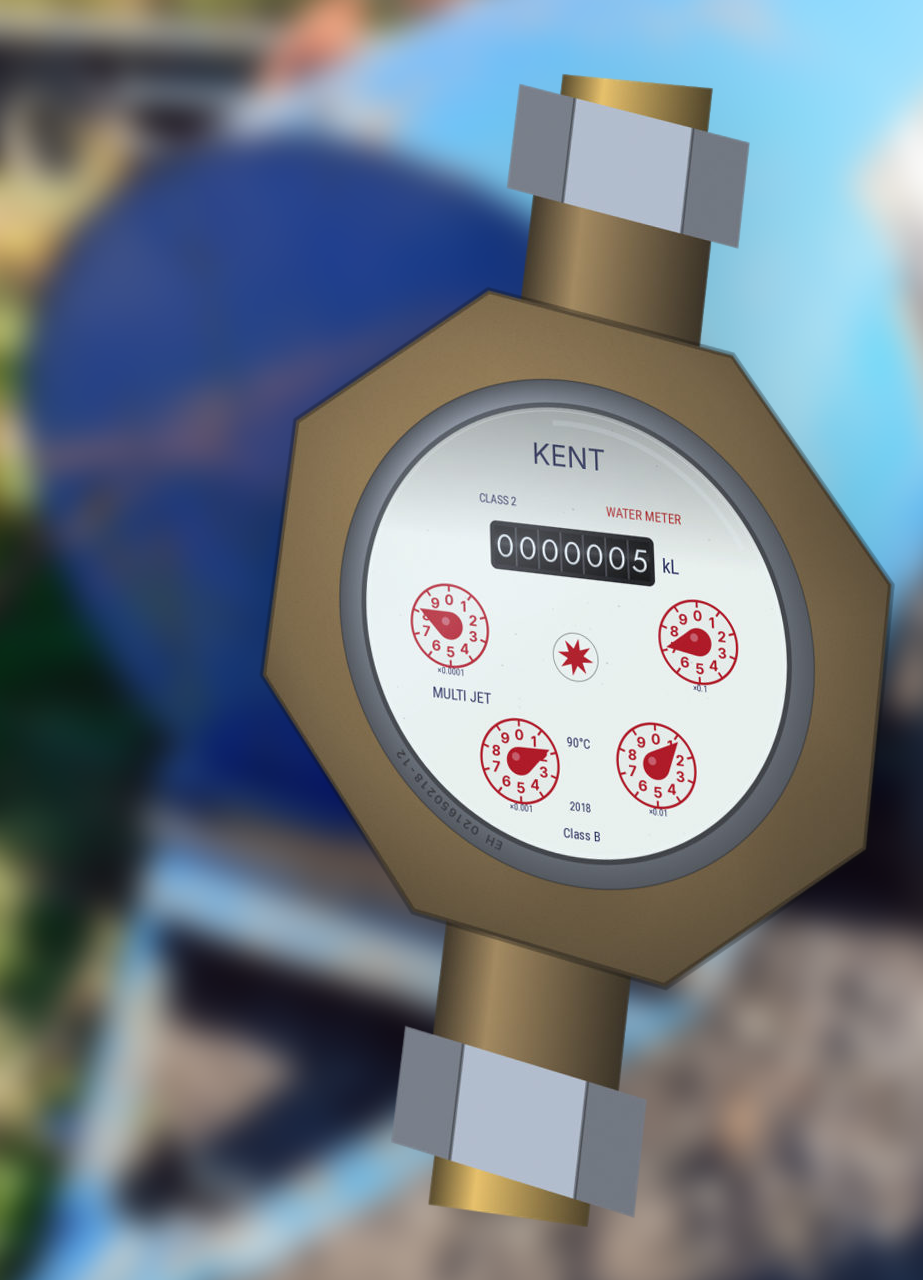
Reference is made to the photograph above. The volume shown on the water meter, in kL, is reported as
5.7118 kL
